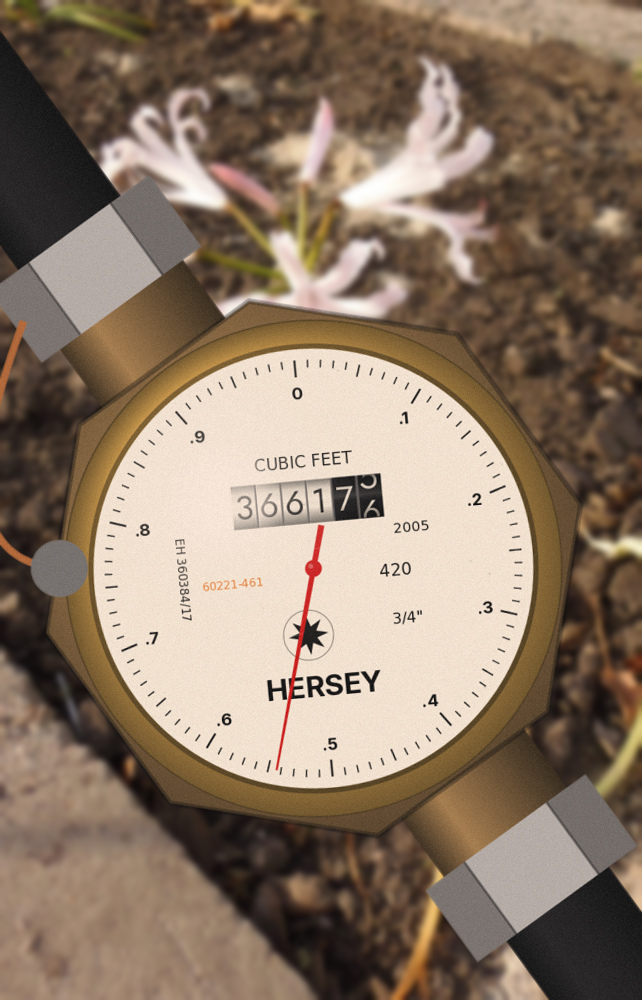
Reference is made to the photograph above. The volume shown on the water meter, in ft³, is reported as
366175.54 ft³
